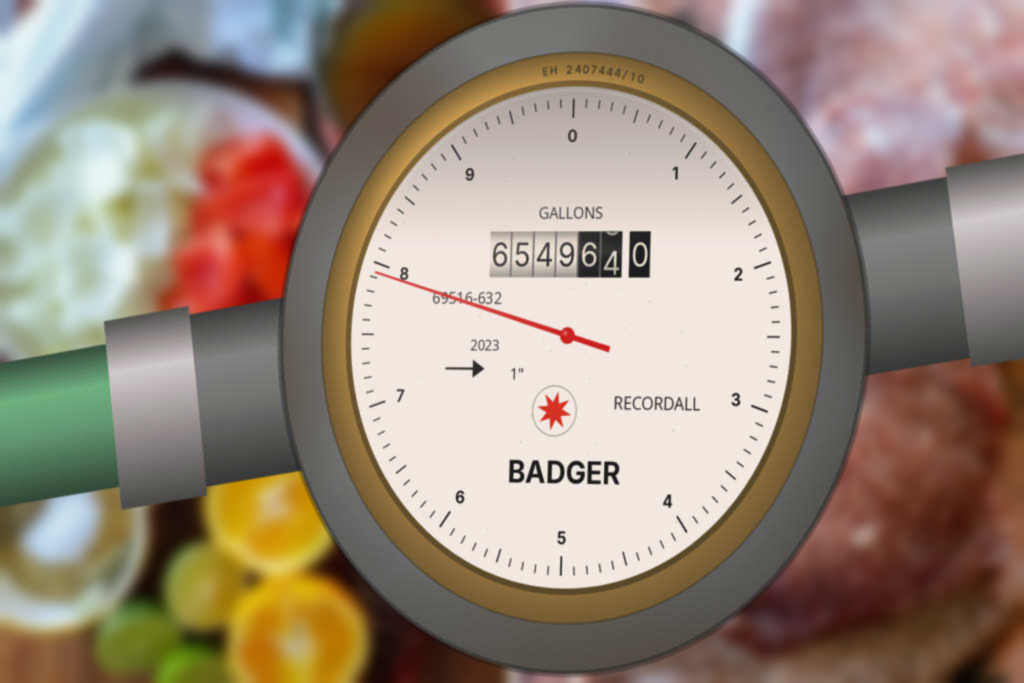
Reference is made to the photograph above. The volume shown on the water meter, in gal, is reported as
6549637.9 gal
